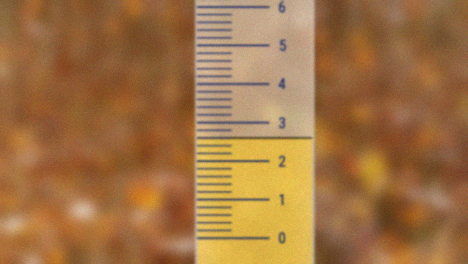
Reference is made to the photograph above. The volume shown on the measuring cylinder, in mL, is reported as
2.6 mL
